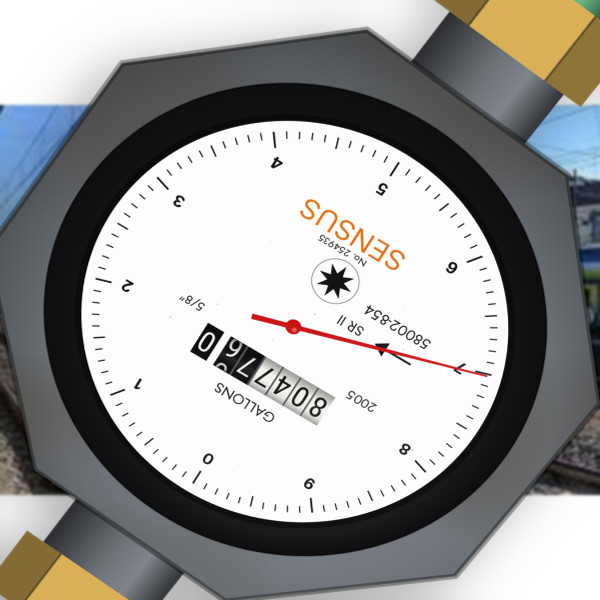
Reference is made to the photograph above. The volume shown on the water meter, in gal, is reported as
8047757.0 gal
